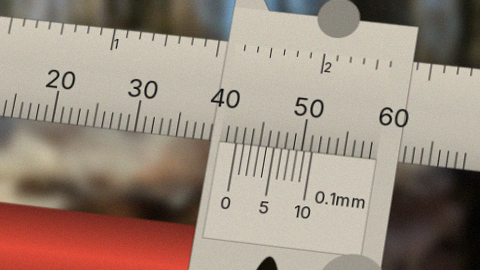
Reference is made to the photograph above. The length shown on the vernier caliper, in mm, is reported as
42.2 mm
